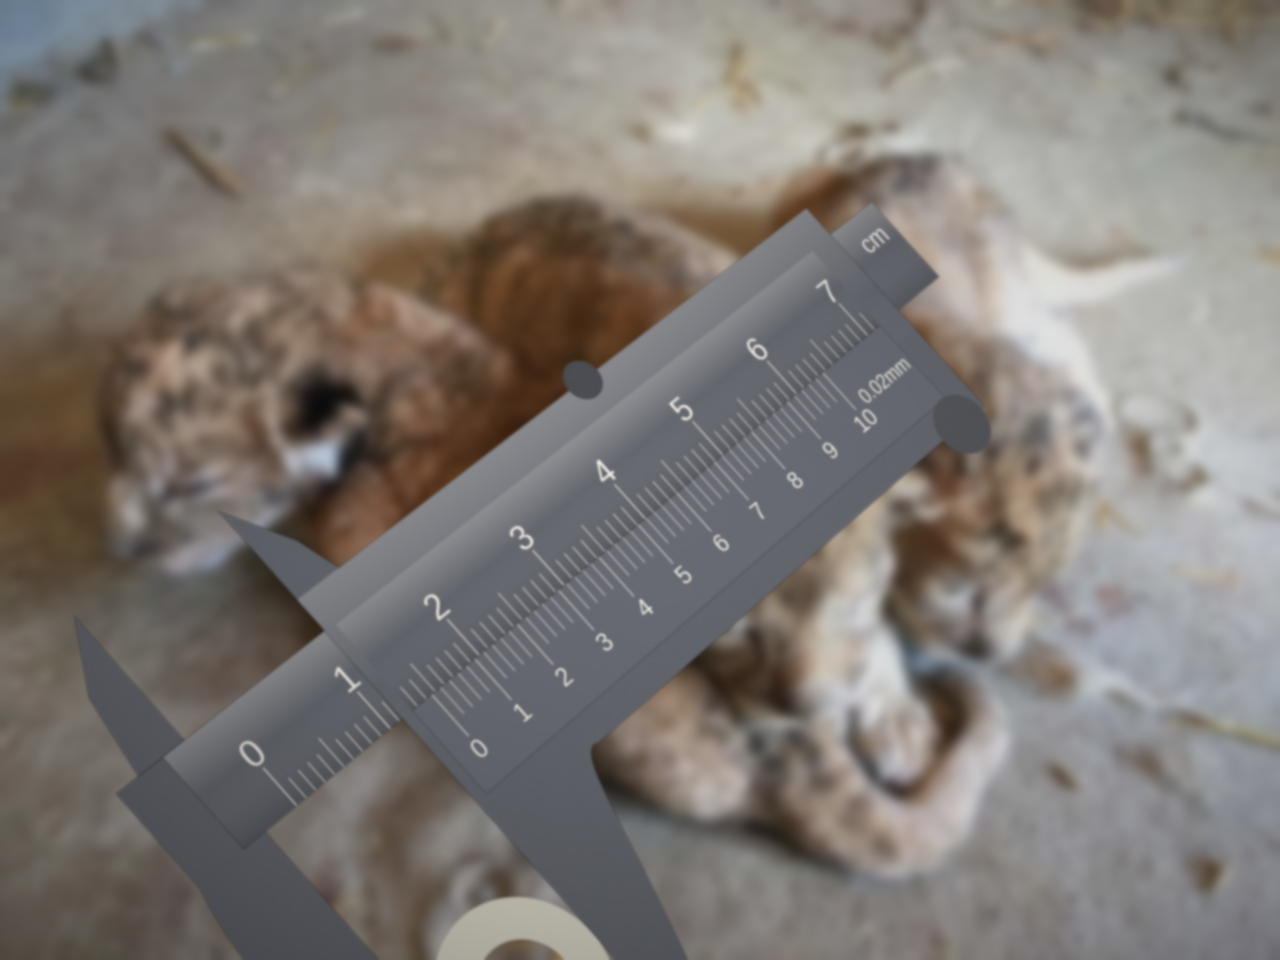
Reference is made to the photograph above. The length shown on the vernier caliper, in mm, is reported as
14.6 mm
